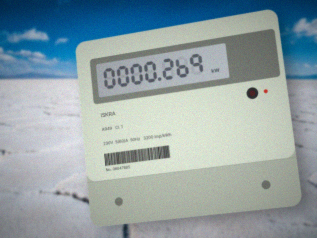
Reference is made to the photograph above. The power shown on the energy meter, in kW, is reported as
0.269 kW
